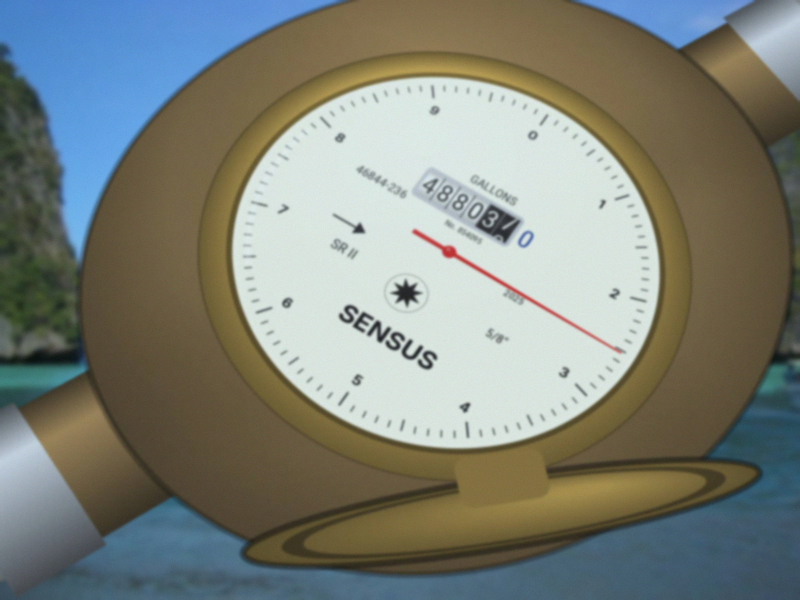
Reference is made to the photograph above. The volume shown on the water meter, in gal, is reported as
4880372.5 gal
